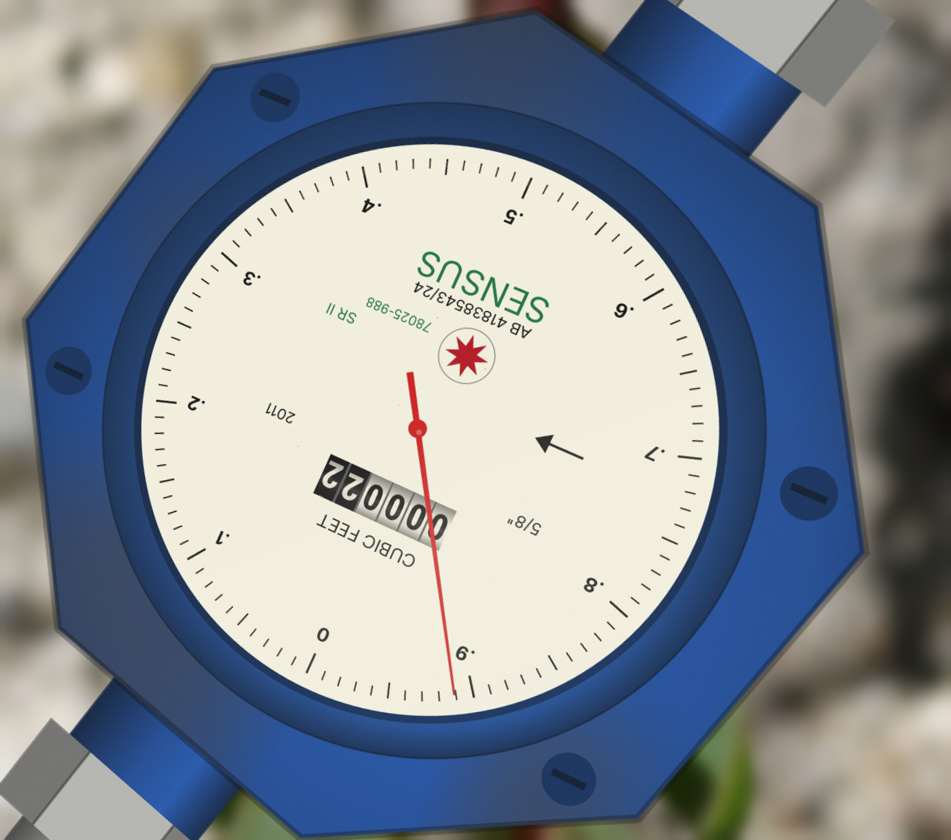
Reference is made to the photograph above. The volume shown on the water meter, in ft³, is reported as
21.91 ft³
